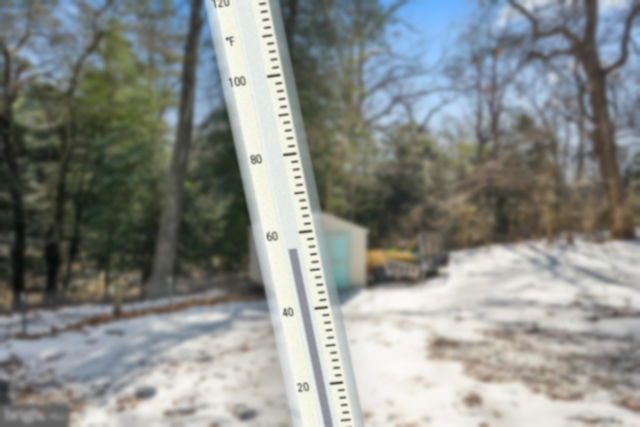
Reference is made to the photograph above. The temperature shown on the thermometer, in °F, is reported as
56 °F
